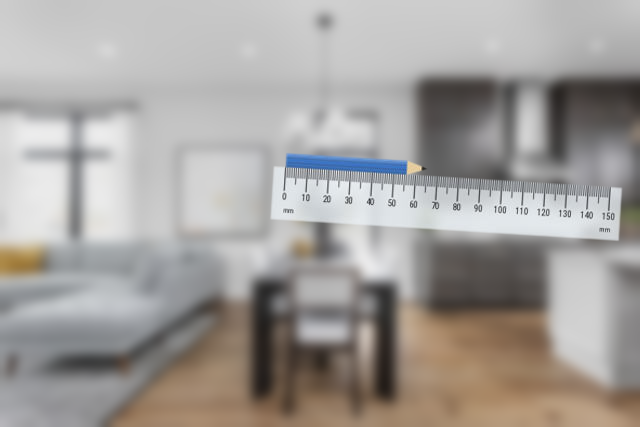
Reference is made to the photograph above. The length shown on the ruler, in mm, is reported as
65 mm
